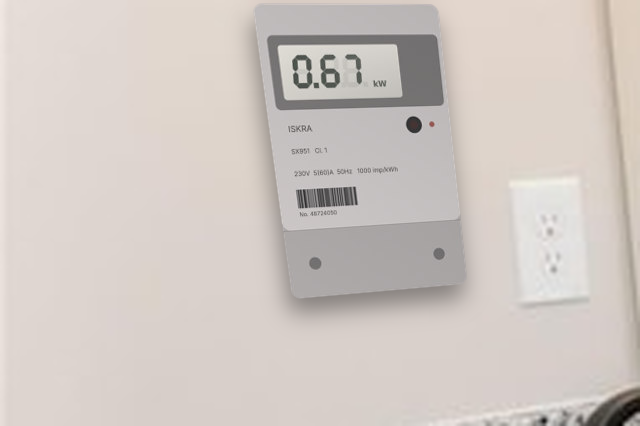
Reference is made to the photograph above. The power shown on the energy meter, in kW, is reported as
0.67 kW
